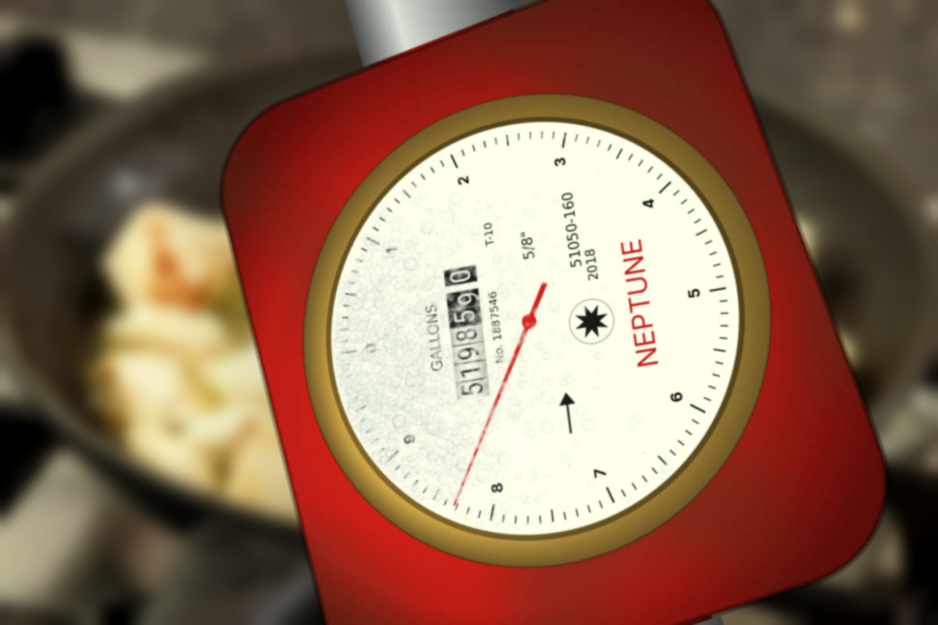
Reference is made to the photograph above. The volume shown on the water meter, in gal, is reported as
5198588.3 gal
